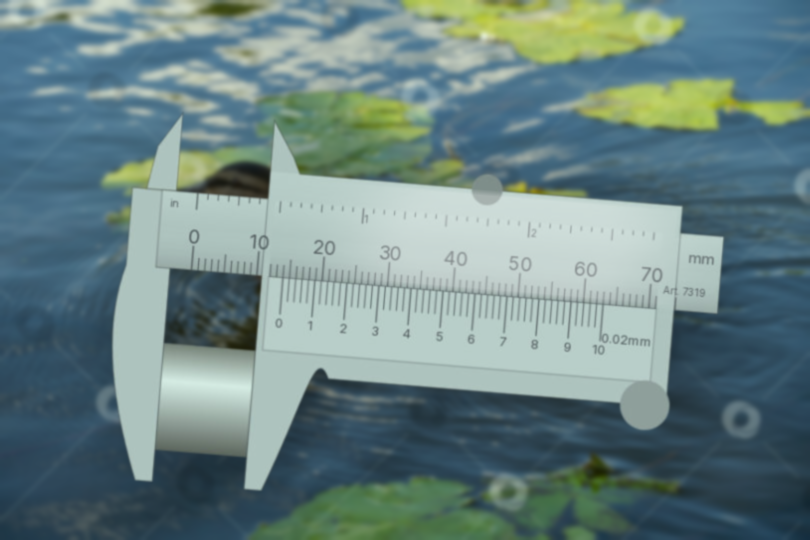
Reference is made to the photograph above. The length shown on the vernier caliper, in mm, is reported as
14.0 mm
